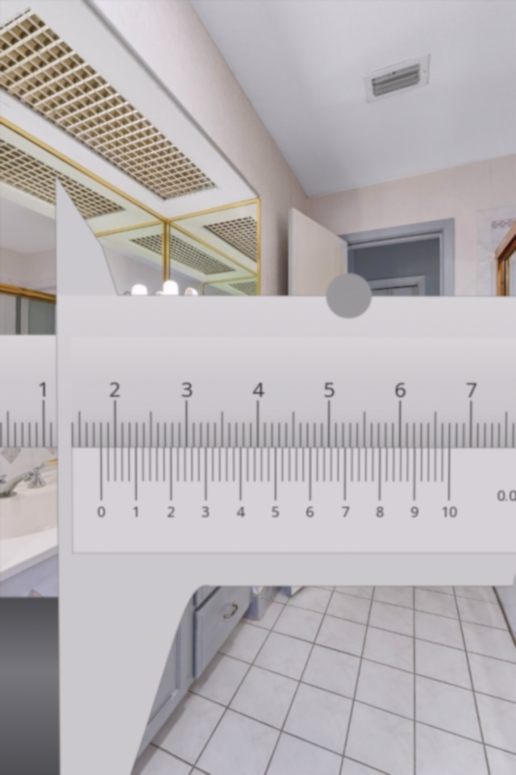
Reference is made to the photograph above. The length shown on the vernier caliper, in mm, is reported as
18.0 mm
